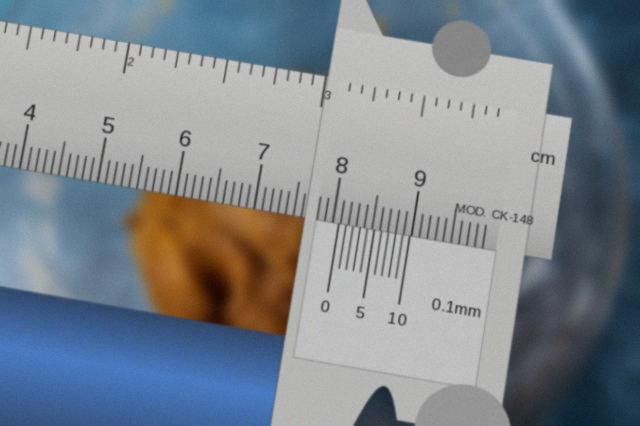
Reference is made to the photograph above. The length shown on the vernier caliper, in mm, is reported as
80.8 mm
